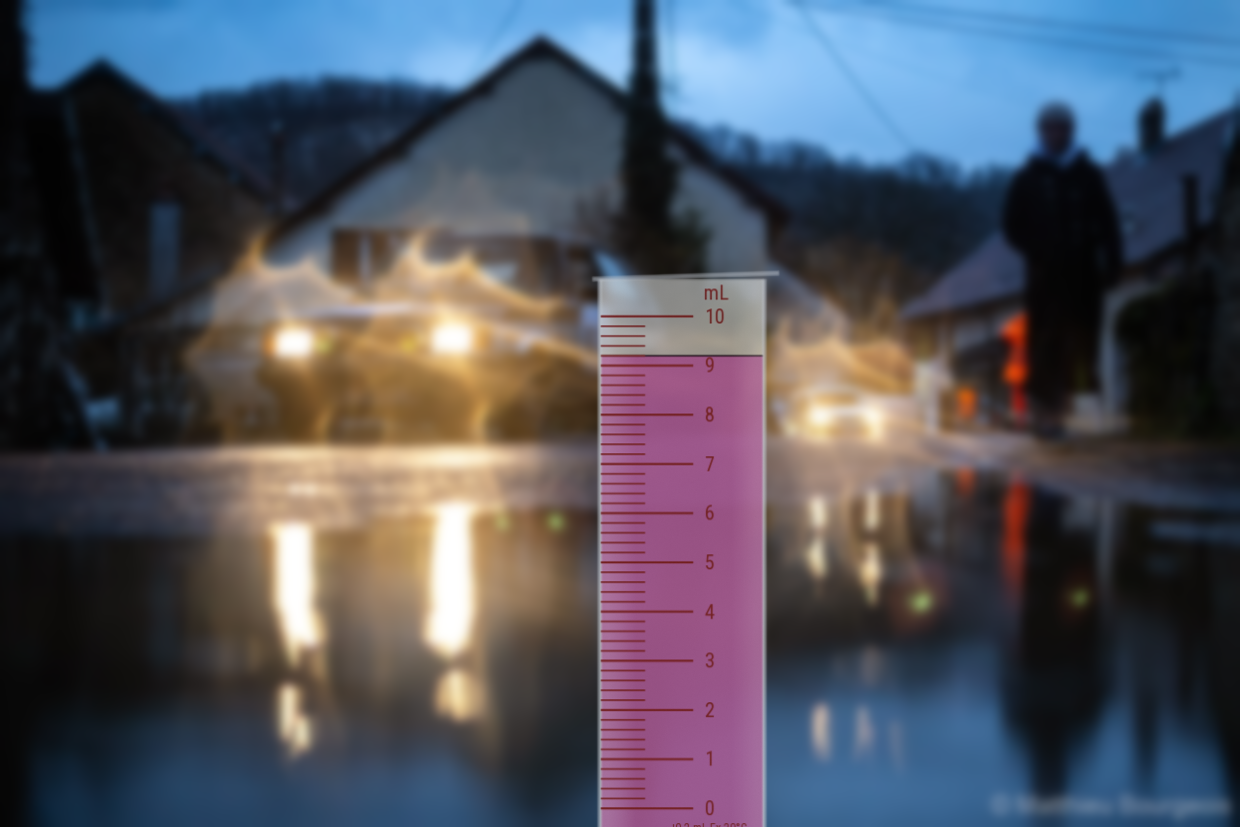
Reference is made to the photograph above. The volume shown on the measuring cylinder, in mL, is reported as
9.2 mL
